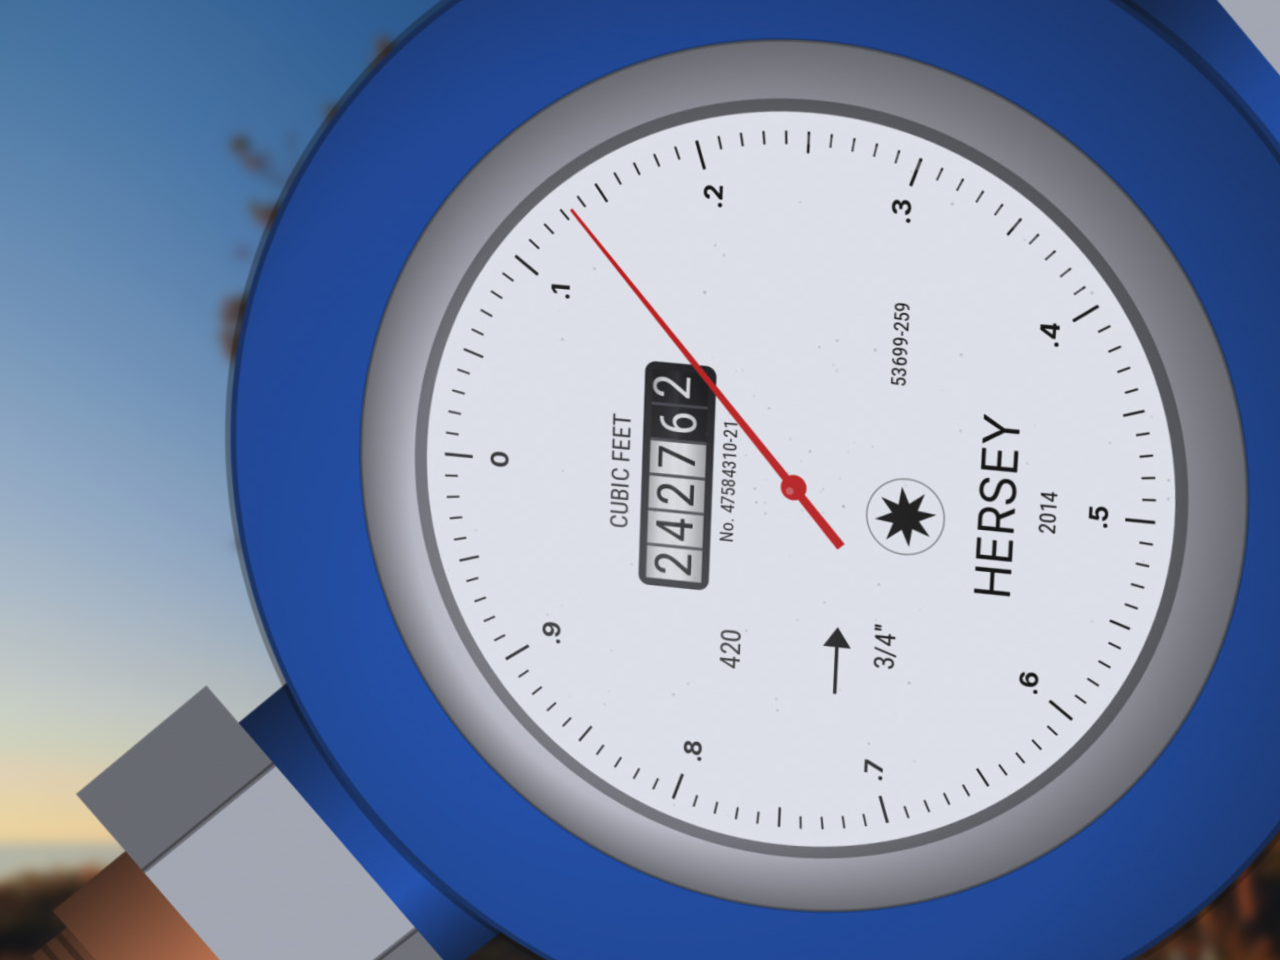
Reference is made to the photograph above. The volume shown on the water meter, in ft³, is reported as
242762.13 ft³
